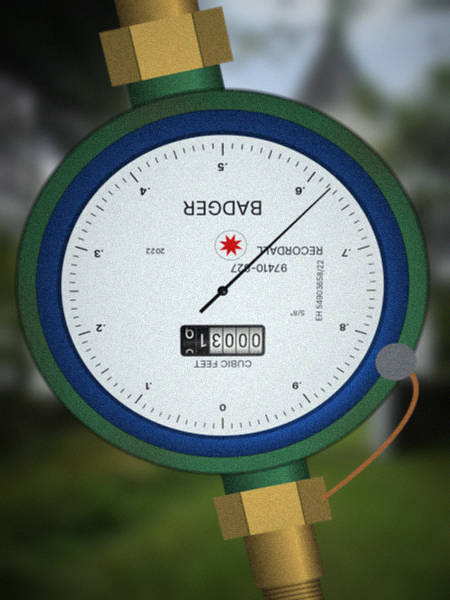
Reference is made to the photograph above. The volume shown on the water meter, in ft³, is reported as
318.62 ft³
